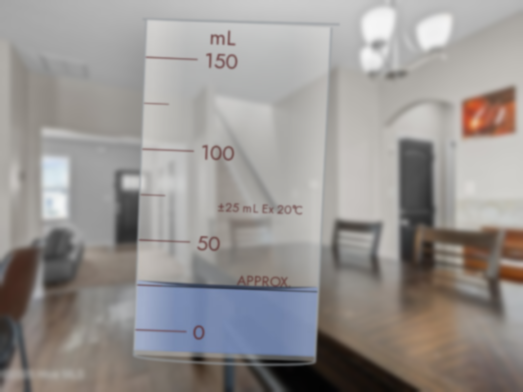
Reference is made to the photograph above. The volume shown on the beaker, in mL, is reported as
25 mL
